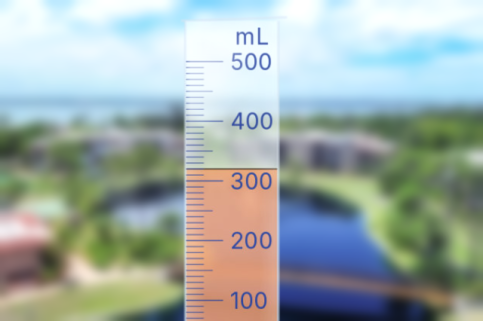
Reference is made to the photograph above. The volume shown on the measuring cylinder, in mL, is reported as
320 mL
